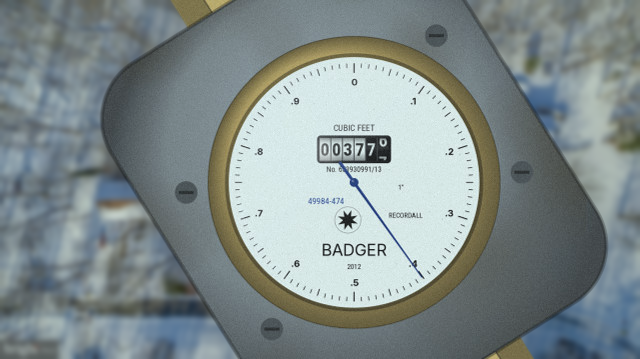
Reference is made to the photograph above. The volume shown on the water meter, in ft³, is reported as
3776.40 ft³
